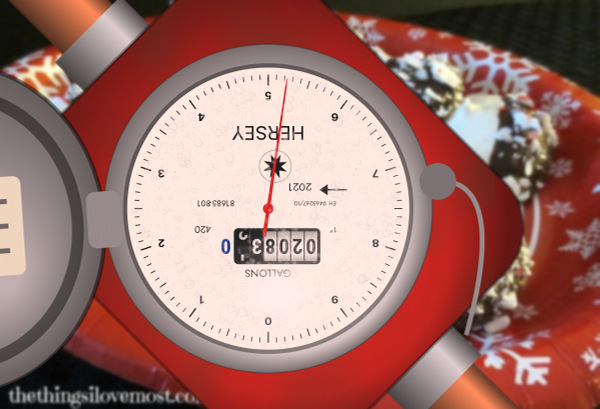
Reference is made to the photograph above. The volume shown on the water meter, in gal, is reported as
208315.2 gal
